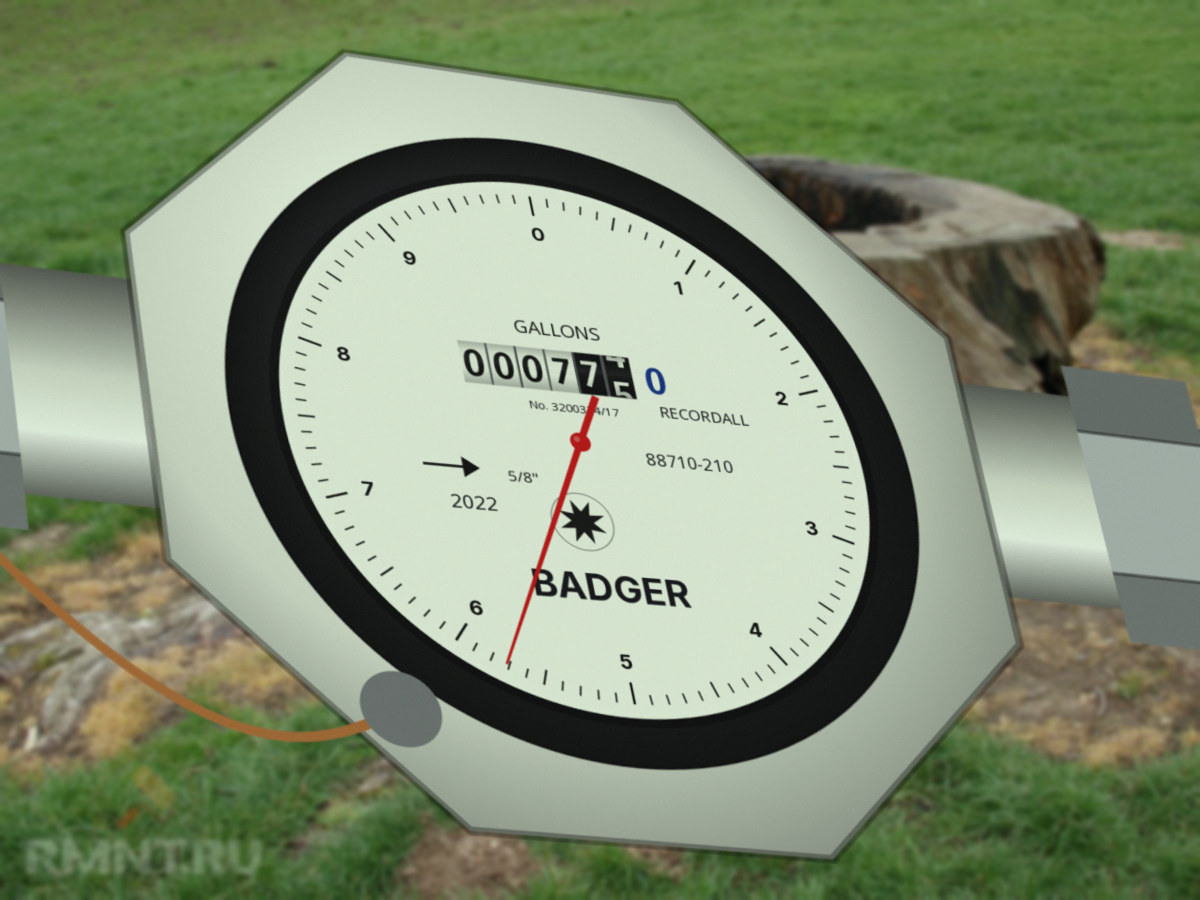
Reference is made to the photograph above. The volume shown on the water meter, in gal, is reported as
7745.7 gal
